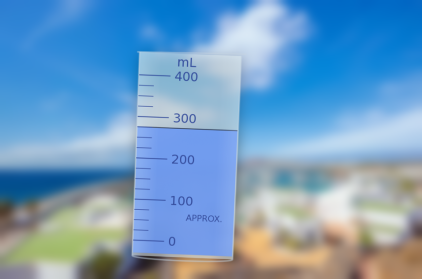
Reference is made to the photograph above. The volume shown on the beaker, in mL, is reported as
275 mL
